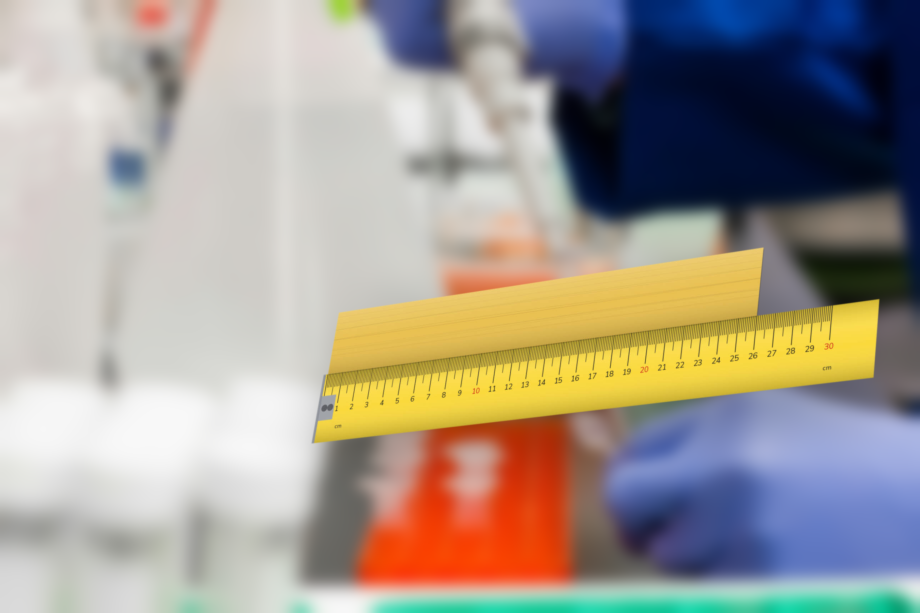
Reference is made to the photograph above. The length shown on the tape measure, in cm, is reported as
26 cm
